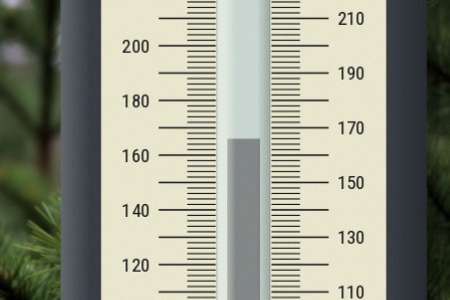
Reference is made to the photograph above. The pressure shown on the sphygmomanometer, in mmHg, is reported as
166 mmHg
